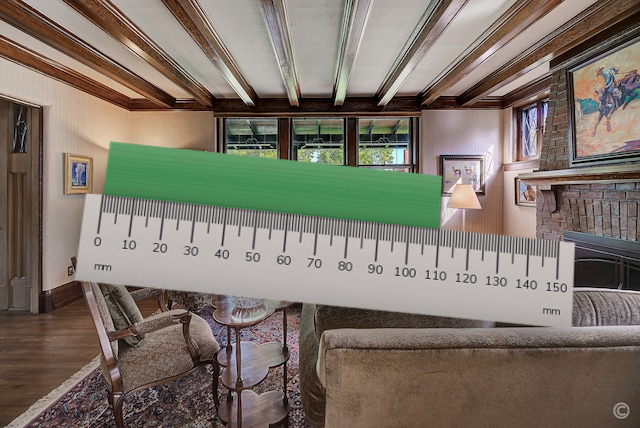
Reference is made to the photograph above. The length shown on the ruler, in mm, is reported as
110 mm
